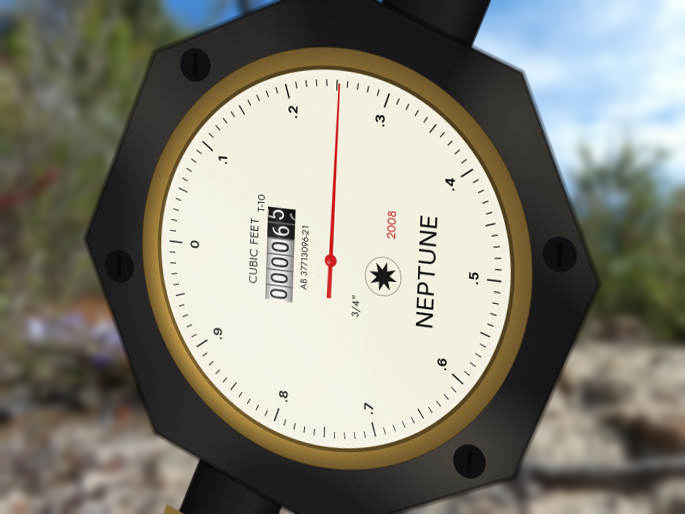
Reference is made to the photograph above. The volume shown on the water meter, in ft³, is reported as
65.25 ft³
